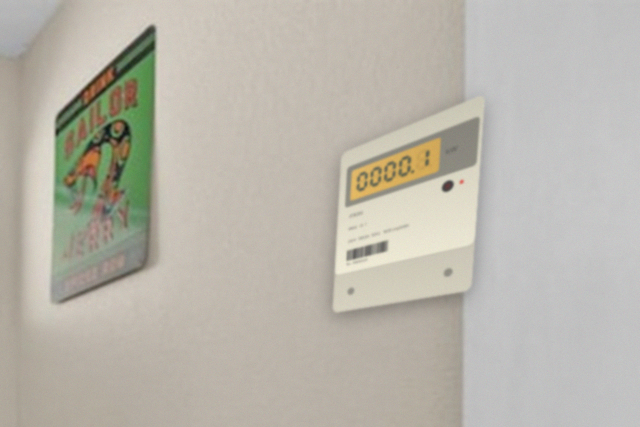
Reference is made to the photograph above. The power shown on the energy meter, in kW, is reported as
0.1 kW
